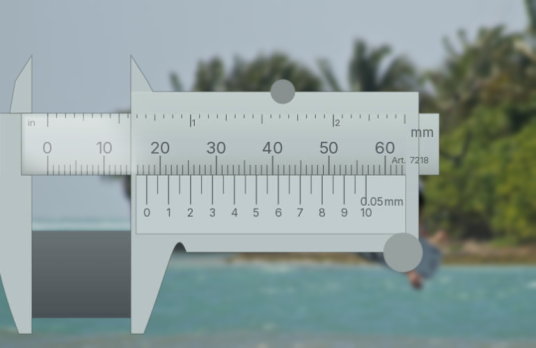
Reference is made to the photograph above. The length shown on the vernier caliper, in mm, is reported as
17.6 mm
